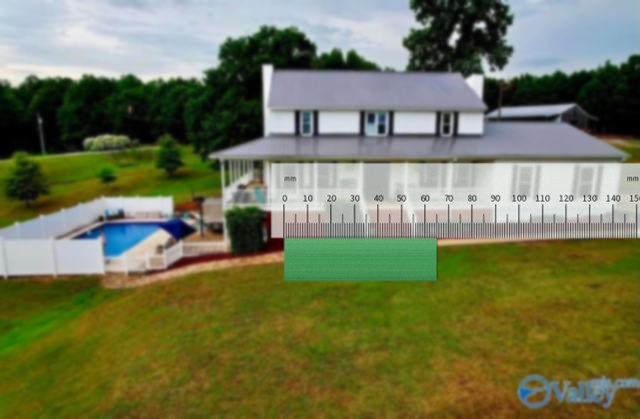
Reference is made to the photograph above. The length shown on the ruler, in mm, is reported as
65 mm
